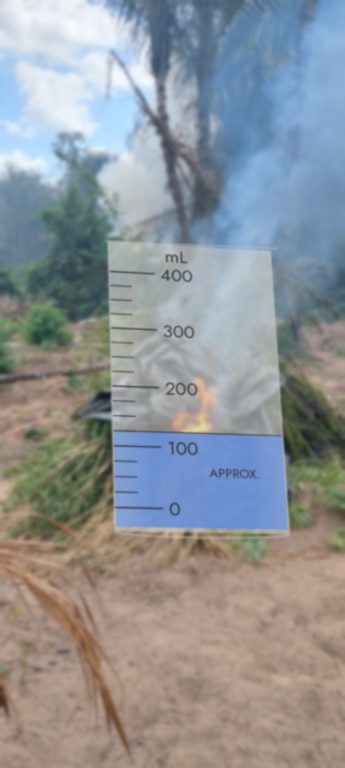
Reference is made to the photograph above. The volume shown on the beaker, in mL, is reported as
125 mL
